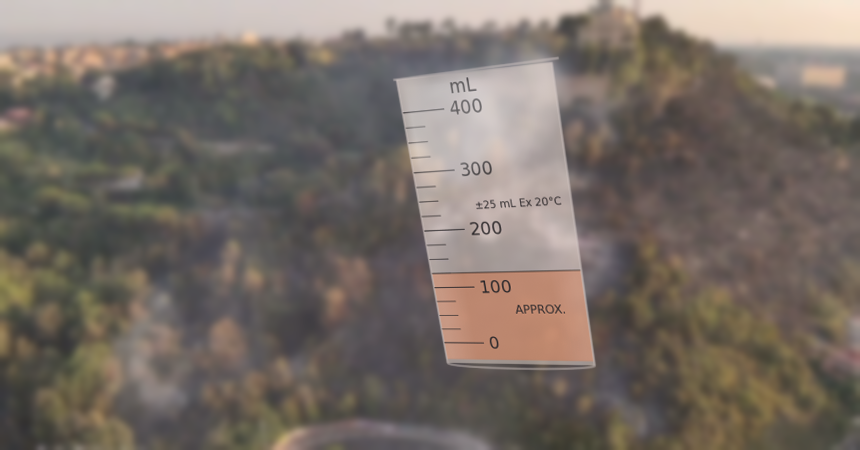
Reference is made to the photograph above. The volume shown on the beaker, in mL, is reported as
125 mL
